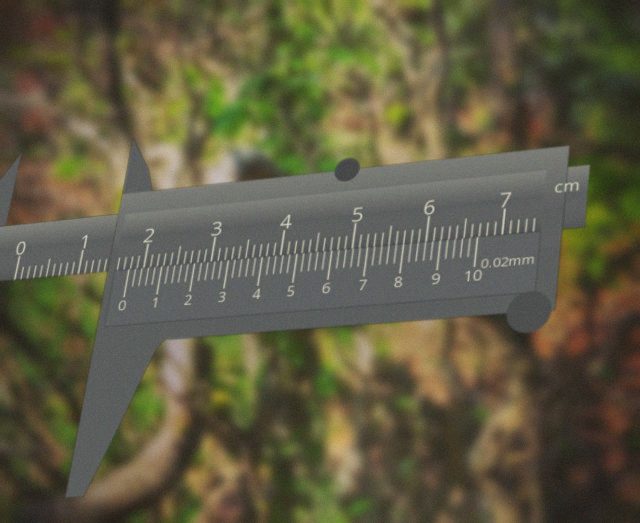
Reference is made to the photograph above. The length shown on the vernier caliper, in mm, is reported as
17.8 mm
